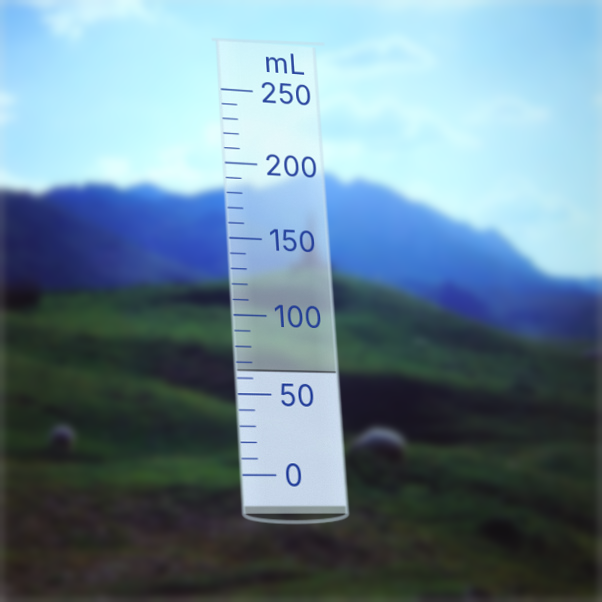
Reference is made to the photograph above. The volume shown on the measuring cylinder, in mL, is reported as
65 mL
